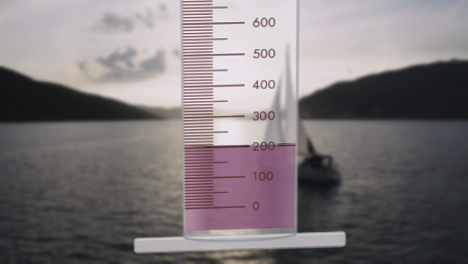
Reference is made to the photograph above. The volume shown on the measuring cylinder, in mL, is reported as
200 mL
